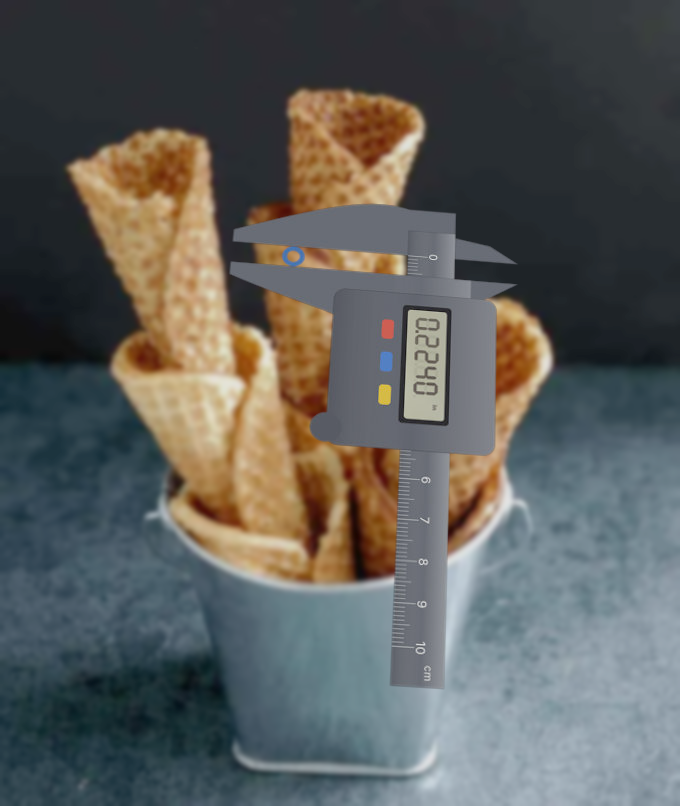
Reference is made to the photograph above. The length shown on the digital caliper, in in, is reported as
0.2240 in
